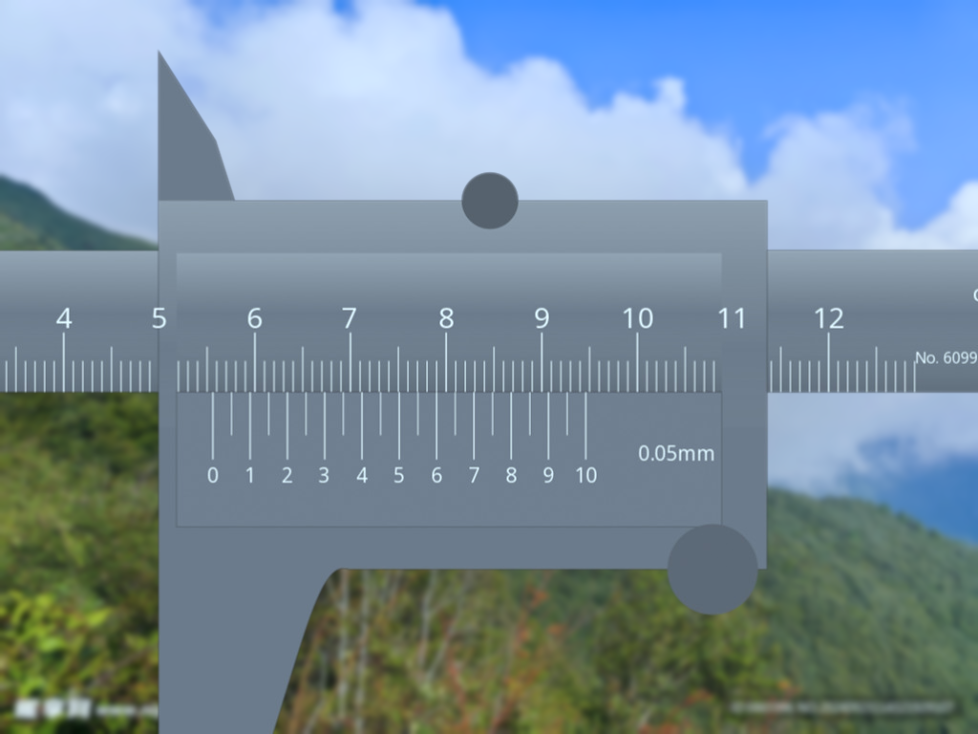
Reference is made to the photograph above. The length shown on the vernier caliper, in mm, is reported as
55.6 mm
